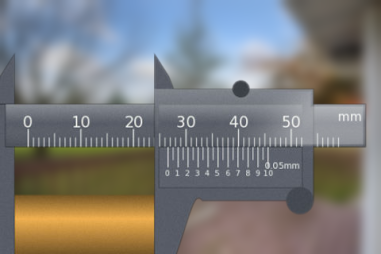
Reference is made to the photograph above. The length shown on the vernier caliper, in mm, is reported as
26.6 mm
